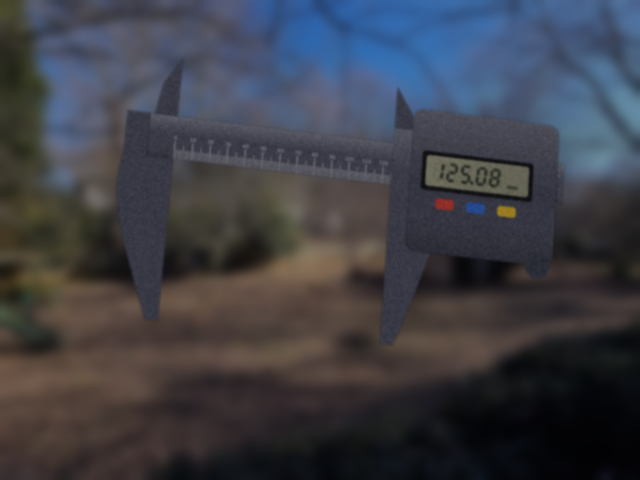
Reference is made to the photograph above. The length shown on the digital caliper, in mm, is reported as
125.08 mm
